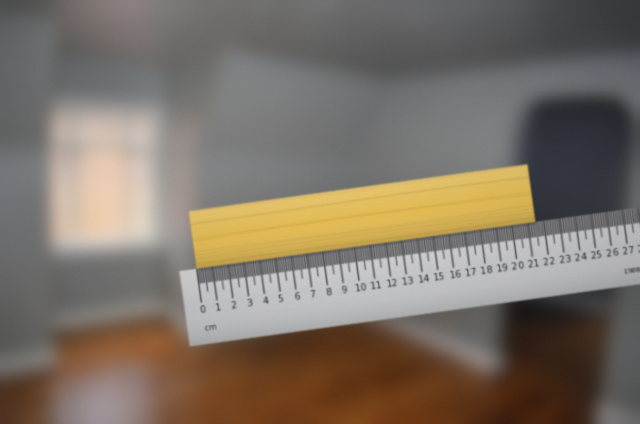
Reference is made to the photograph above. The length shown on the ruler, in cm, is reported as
21.5 cm
